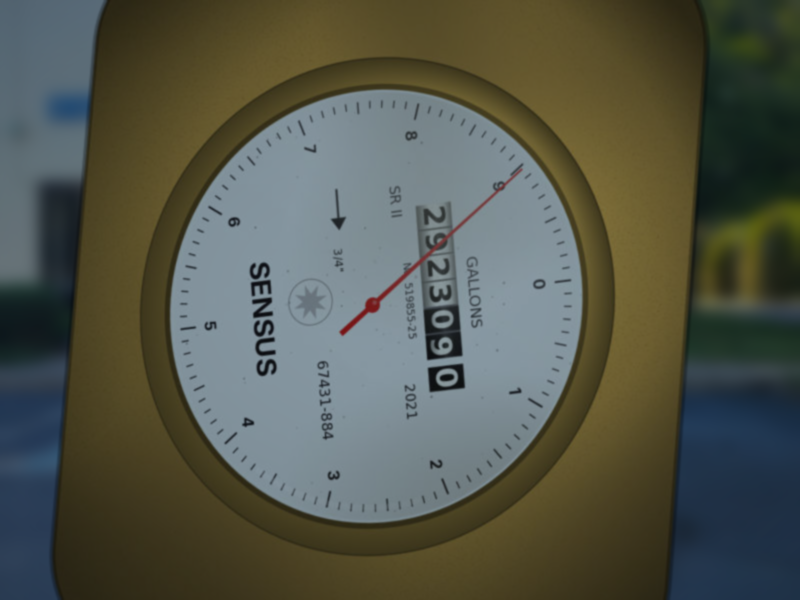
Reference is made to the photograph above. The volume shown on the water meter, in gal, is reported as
2923089.0 gal
